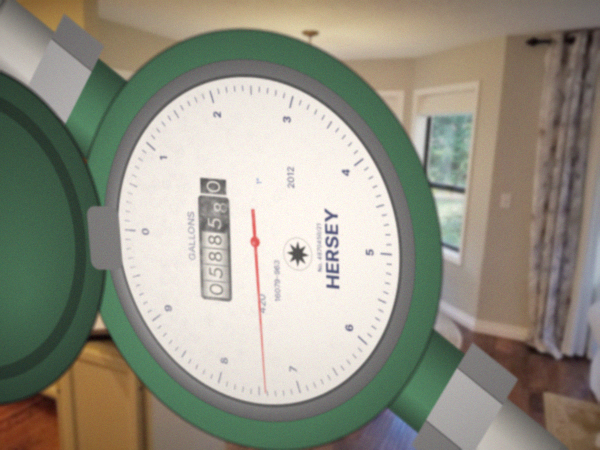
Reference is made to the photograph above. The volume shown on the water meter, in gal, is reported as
588577.4 gal
